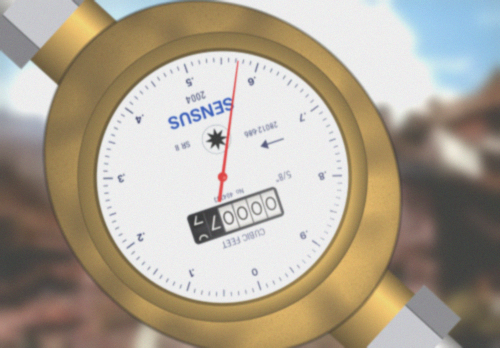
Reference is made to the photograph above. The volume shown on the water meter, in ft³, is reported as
76.57 ft³
